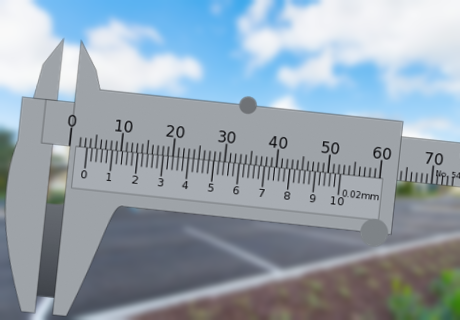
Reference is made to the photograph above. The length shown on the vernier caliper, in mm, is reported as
3.4 mm
